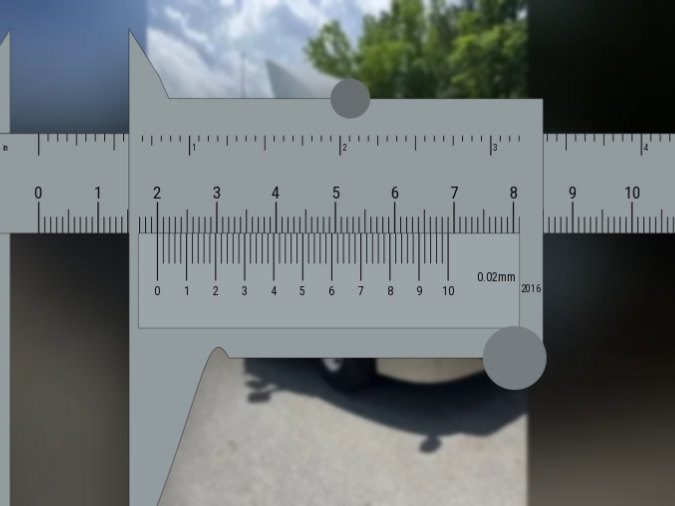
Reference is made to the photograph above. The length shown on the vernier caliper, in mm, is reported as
20.0 mm
